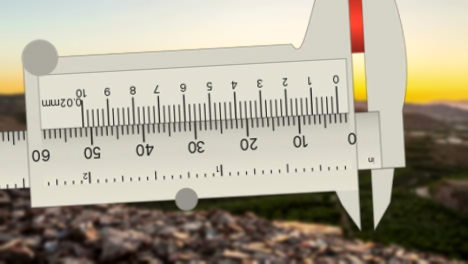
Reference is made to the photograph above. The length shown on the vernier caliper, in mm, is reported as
2.5 mm
